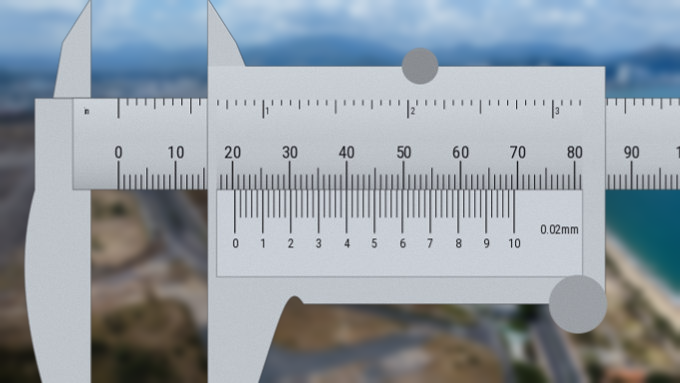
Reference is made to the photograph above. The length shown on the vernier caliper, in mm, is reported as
20.4 mm
